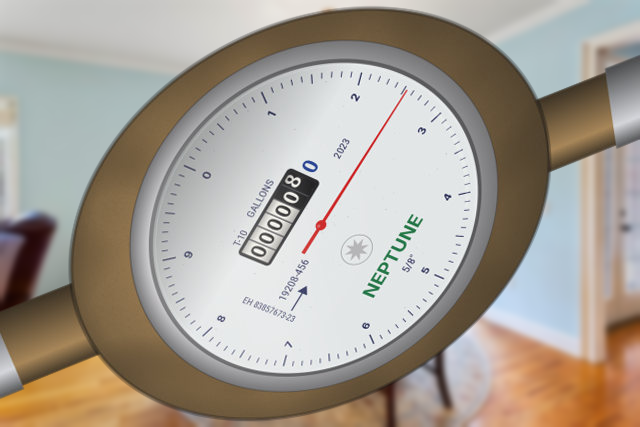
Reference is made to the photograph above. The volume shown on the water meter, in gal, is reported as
82.5 gal
